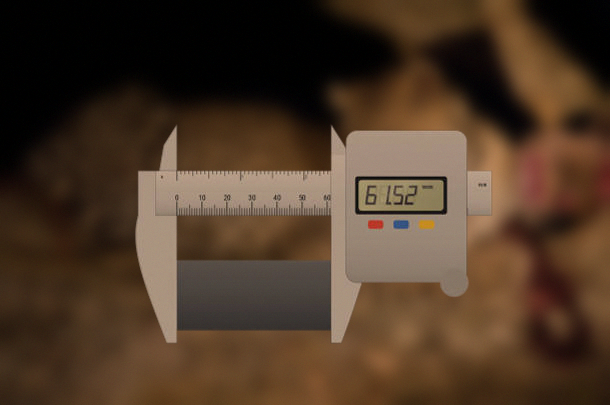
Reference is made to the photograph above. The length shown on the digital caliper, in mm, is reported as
61.52 mm
